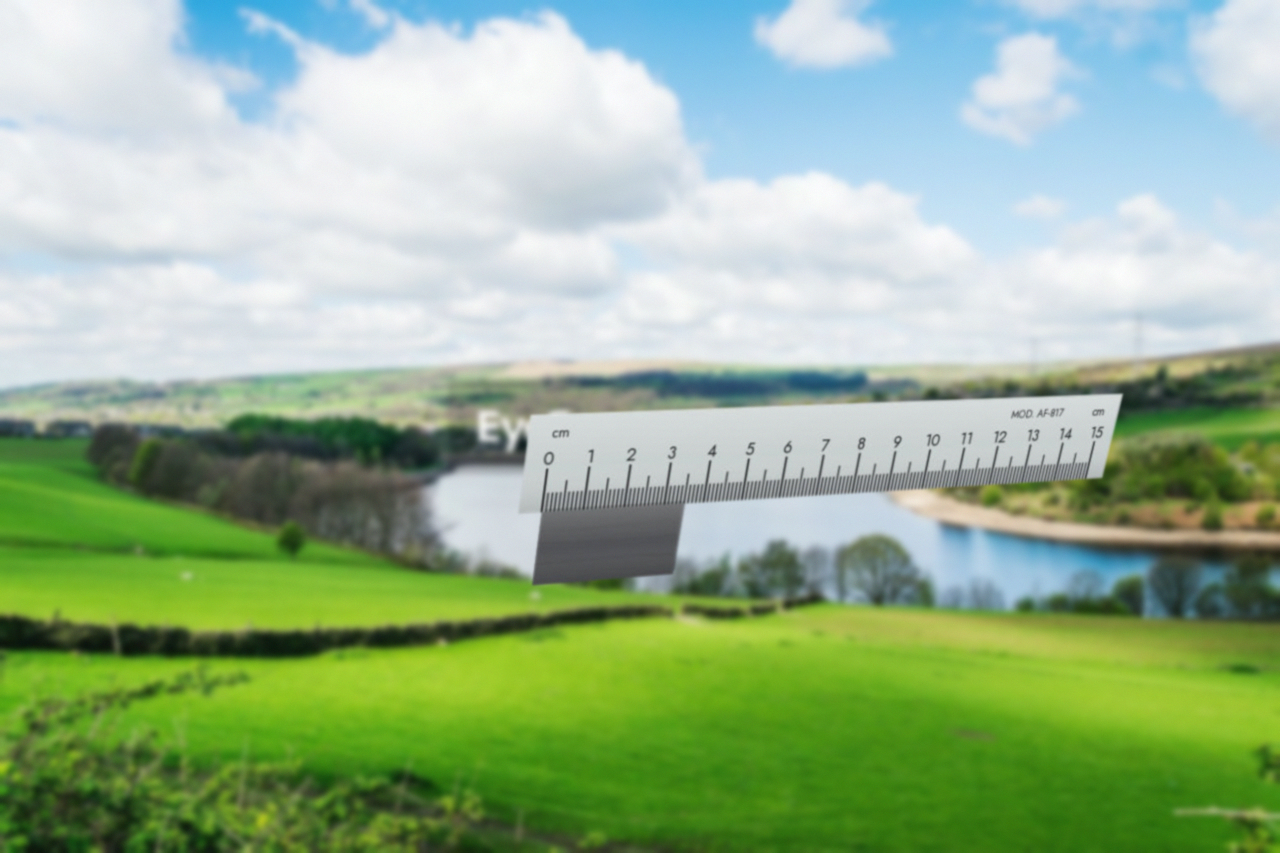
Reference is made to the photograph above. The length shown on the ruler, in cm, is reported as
3.5 cm
